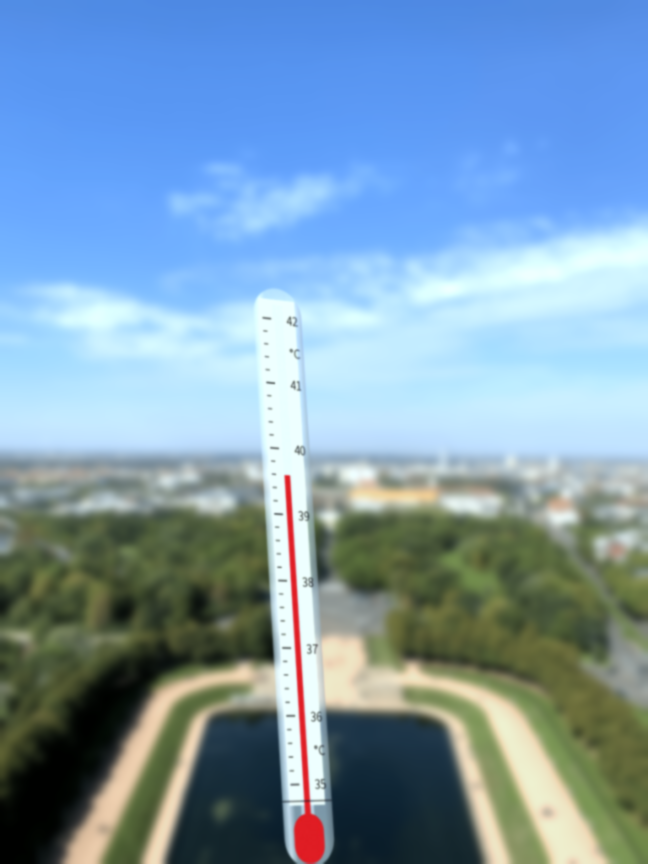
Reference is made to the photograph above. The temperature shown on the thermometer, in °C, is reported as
39.6 °C
